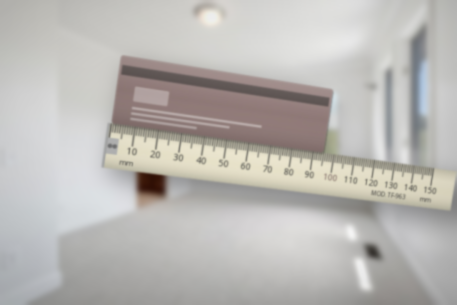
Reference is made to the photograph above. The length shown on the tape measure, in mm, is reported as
95 mm
